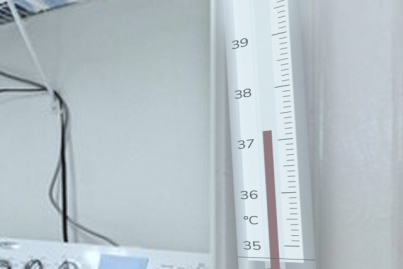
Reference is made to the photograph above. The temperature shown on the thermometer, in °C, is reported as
37.2 °C
